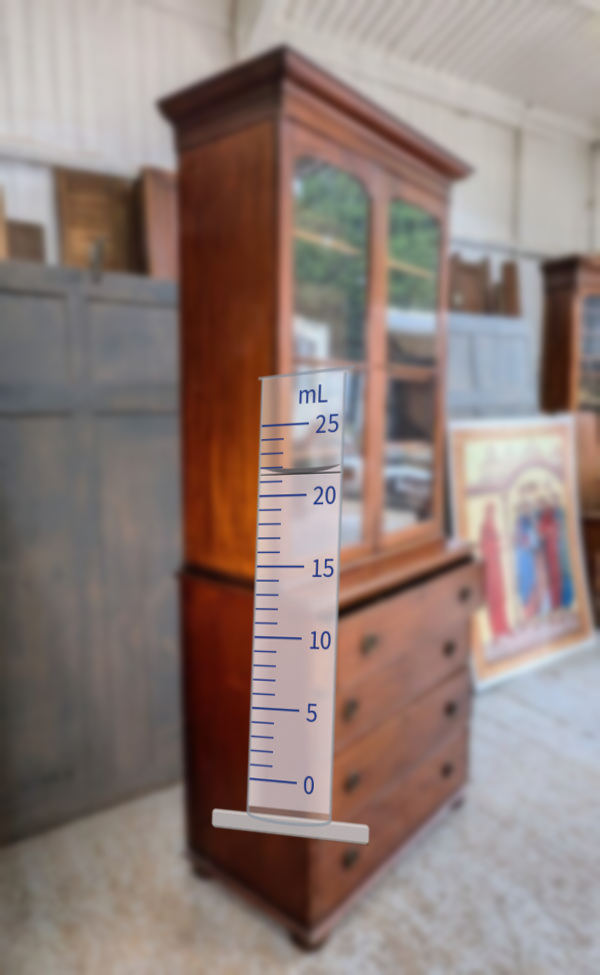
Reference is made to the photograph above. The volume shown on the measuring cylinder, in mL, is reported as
21.5 mL
